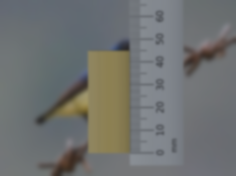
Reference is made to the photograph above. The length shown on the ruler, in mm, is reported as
45 mm
